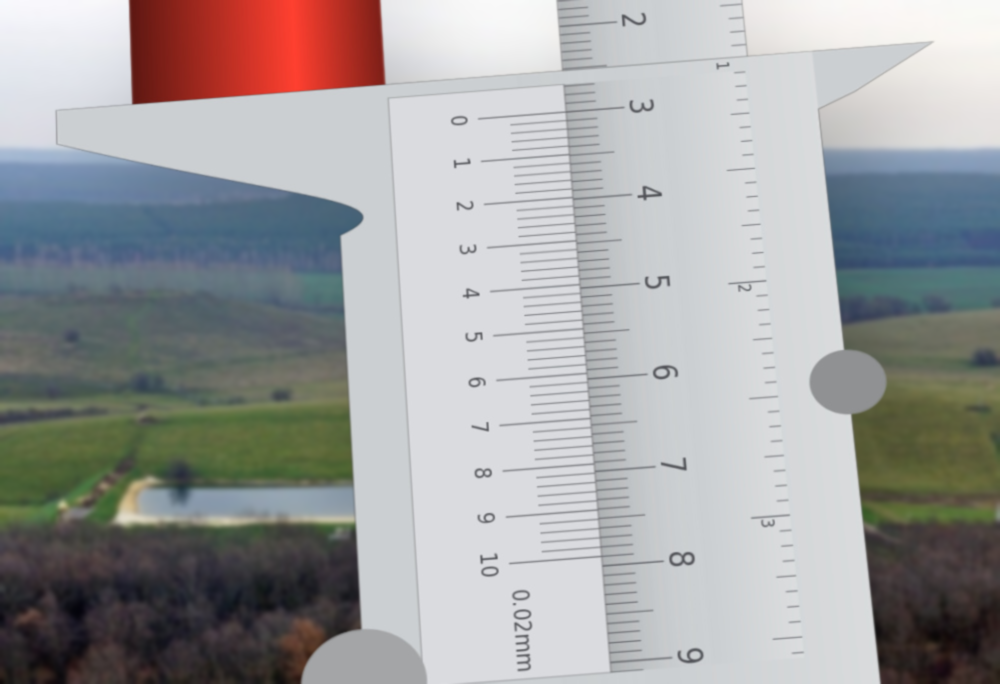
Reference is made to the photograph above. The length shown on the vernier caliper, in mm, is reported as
30.0 mm
